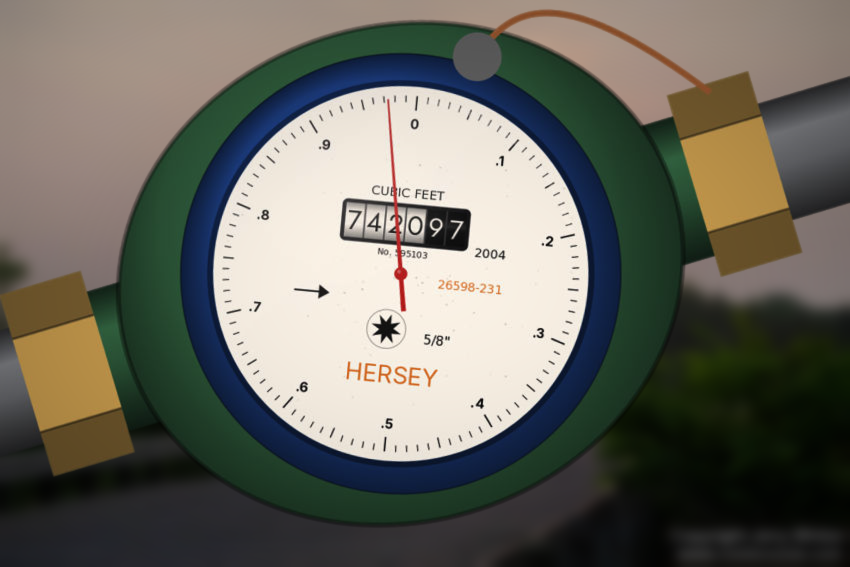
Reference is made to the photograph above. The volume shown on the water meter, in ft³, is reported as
742096.97 ft³
